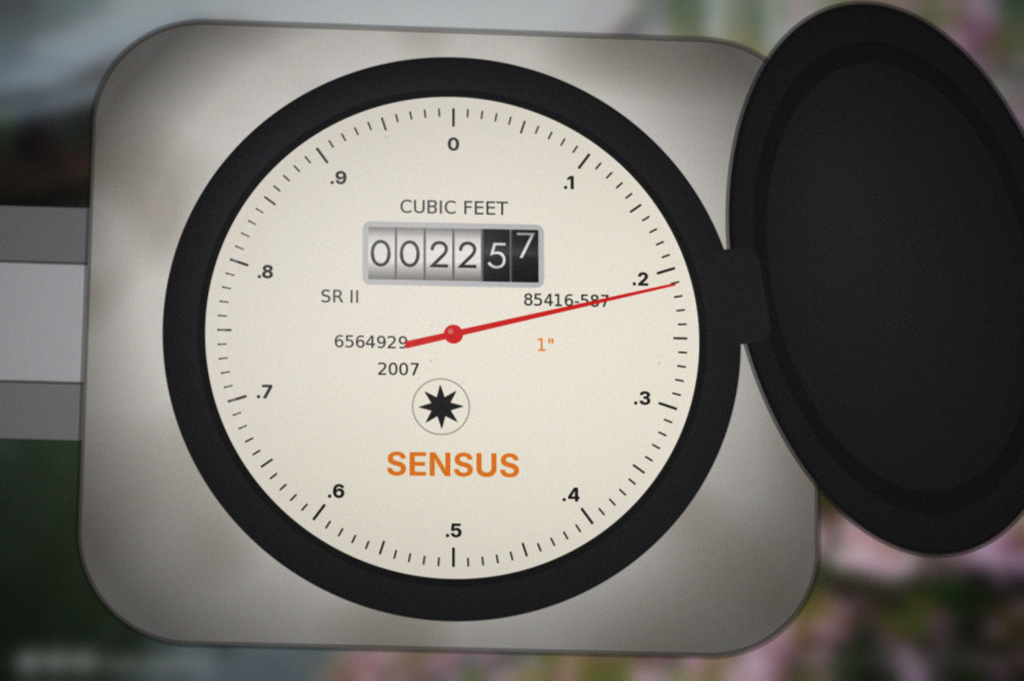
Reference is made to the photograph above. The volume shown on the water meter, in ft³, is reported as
2257.21 ft³
